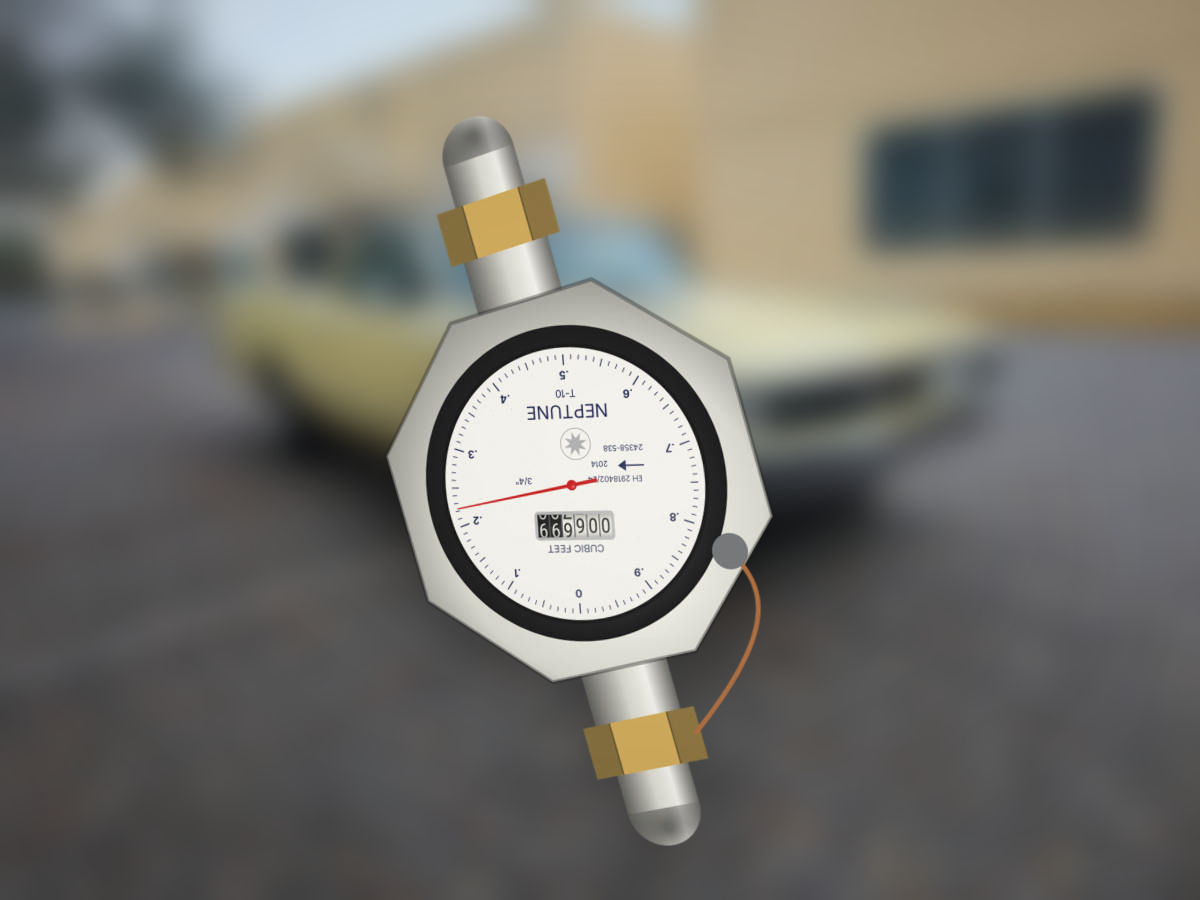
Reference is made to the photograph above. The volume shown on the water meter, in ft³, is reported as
6699.22 ft³
